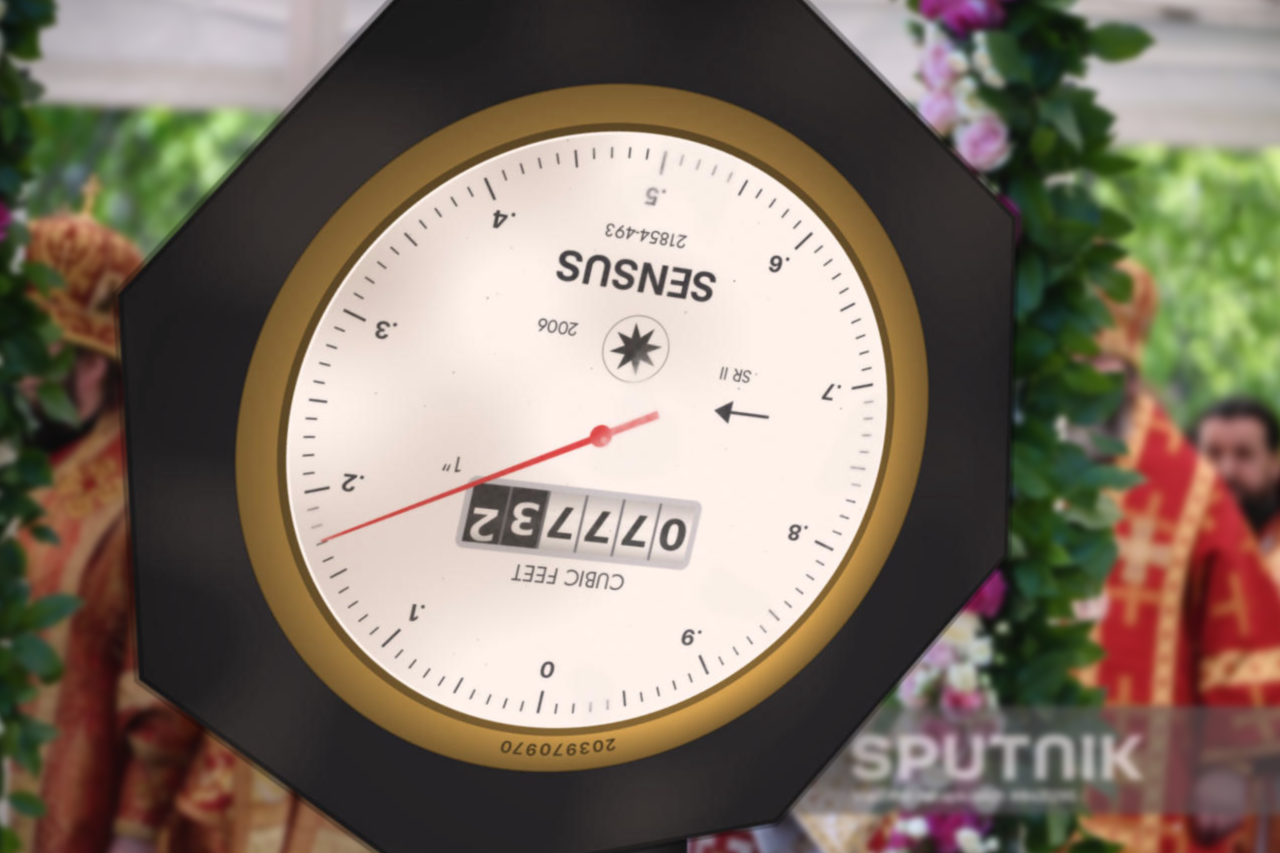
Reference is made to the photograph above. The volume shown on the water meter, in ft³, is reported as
77732.17 ft³
